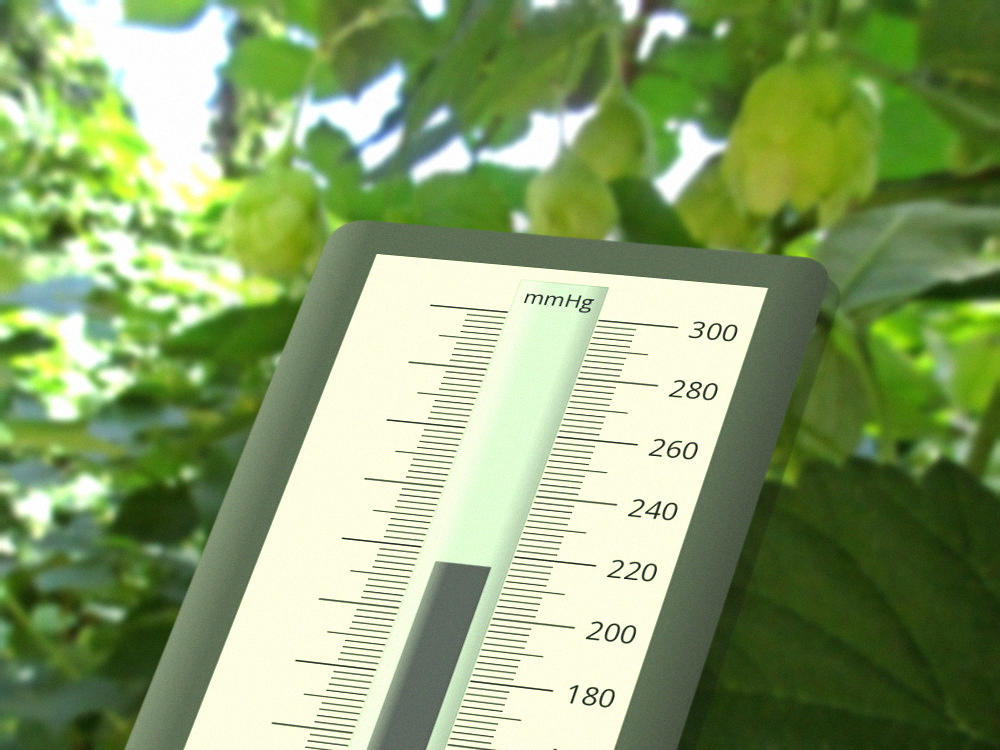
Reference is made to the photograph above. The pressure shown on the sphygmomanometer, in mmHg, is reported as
216 mmHg
